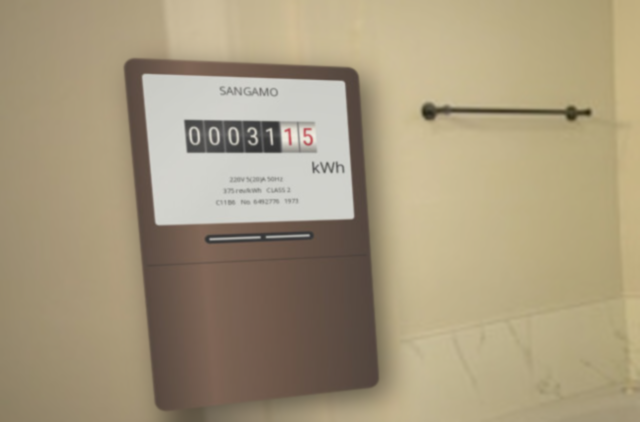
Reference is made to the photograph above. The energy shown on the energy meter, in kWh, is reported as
31.15 kWh
